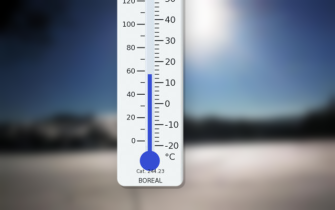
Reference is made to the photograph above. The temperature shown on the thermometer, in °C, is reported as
14 °C
